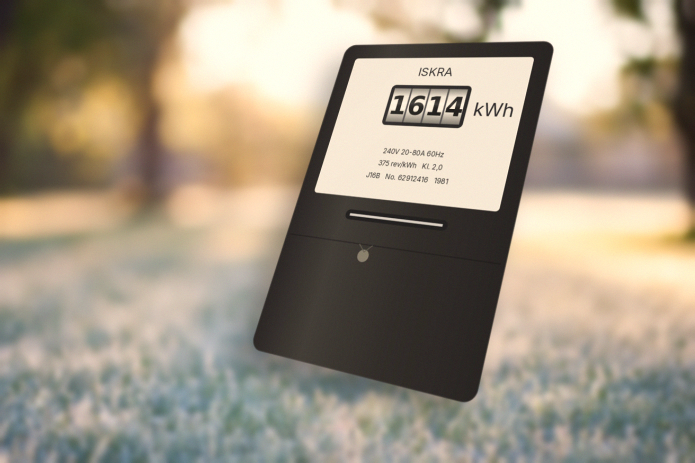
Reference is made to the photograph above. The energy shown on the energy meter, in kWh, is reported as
1614 kWh
